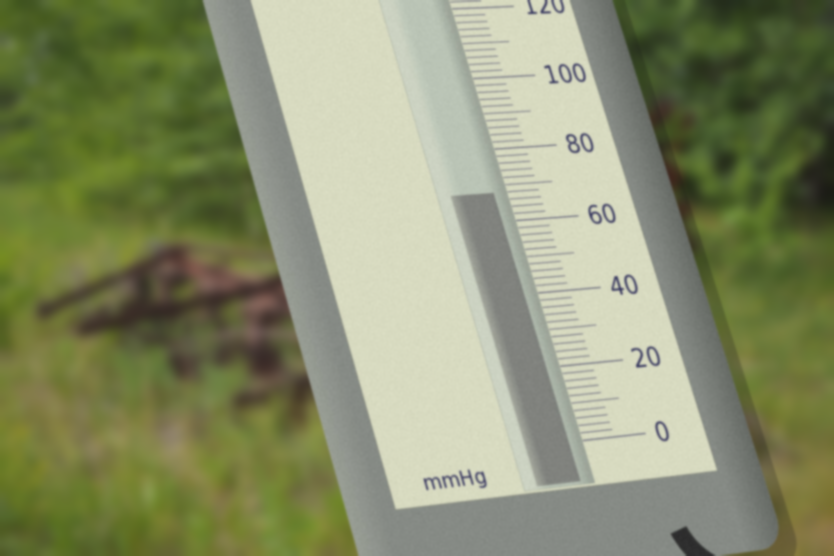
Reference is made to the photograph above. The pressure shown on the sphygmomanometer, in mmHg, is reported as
68 mmHg
